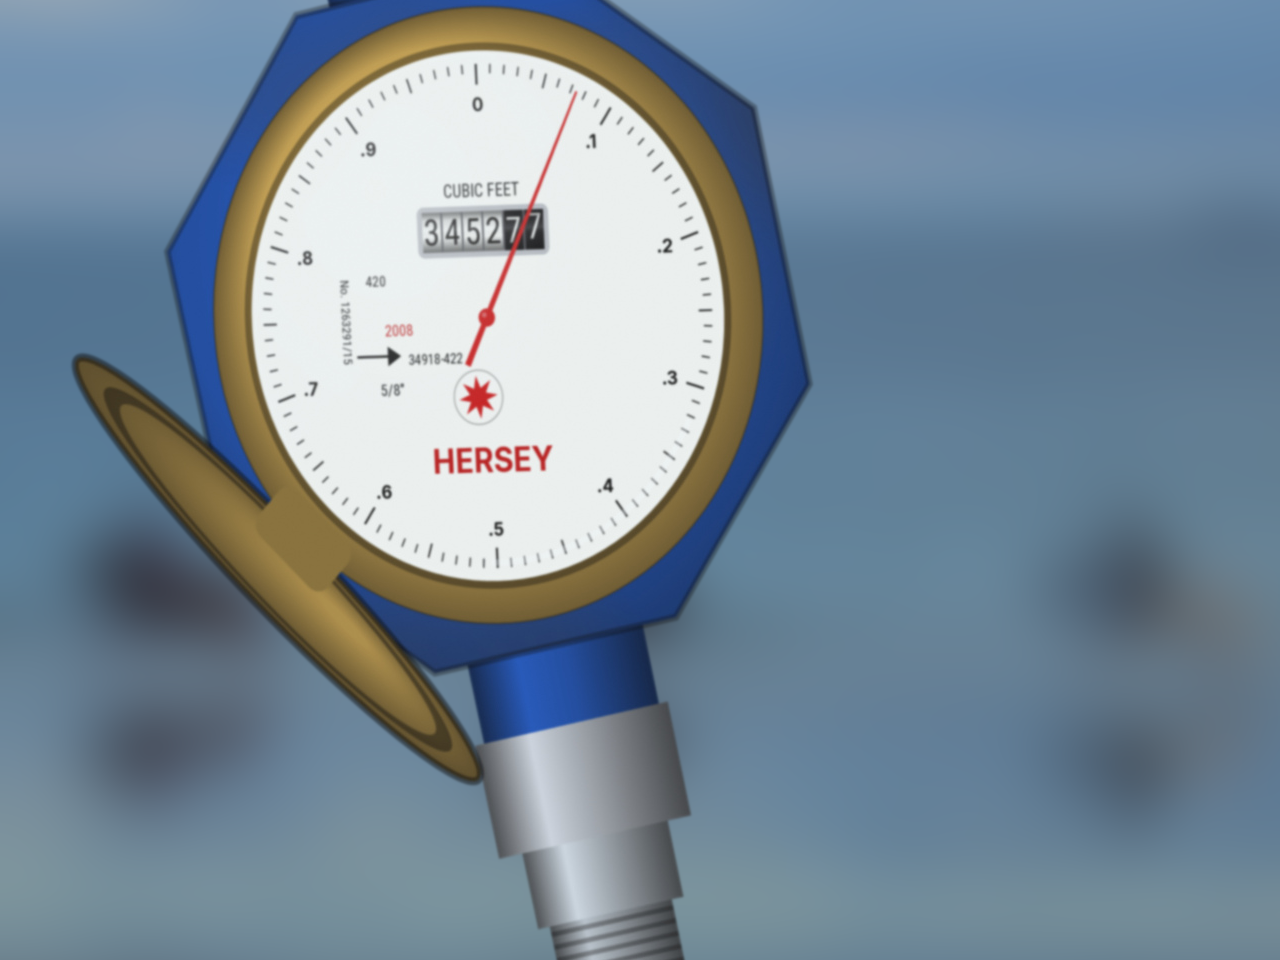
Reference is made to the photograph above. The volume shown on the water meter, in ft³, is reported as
345277.07 ft³
